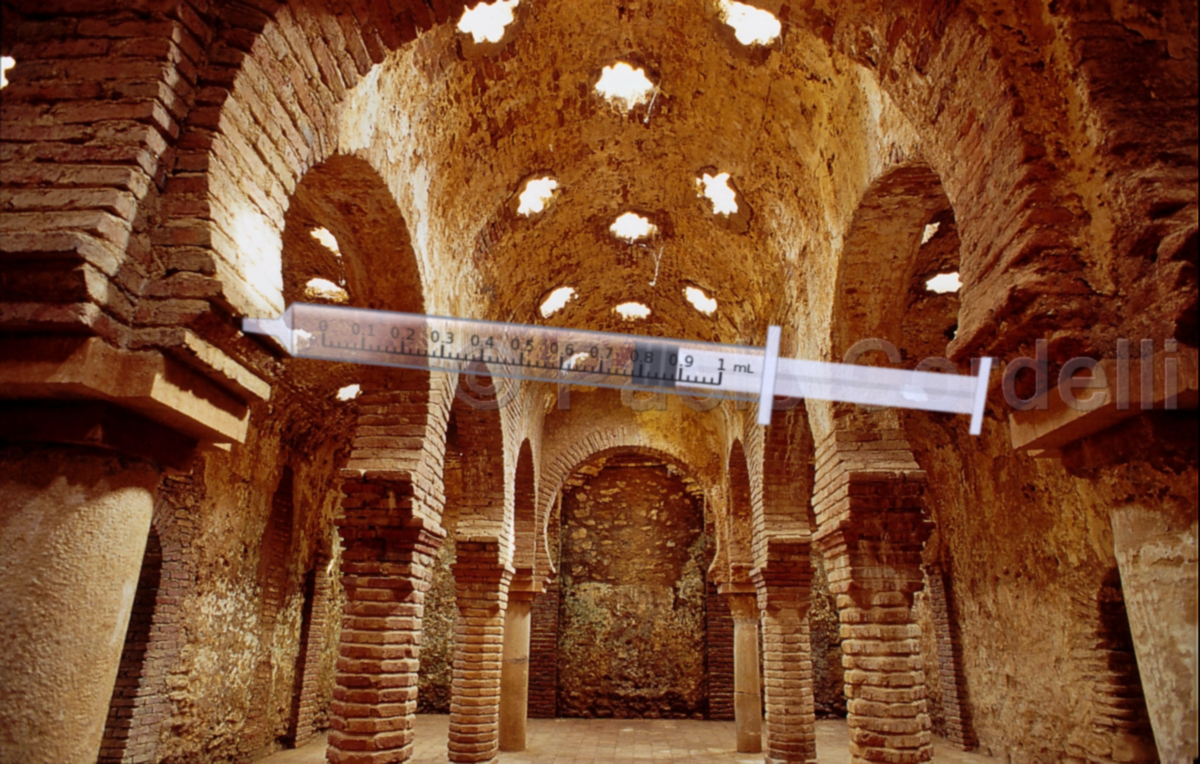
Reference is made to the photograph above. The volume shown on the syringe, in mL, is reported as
0.78 mL
